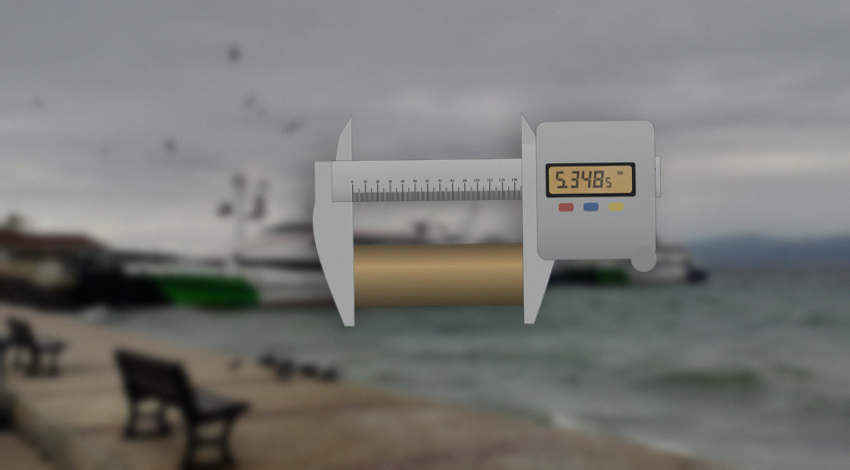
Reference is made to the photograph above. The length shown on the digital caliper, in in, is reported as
5.3485 in
